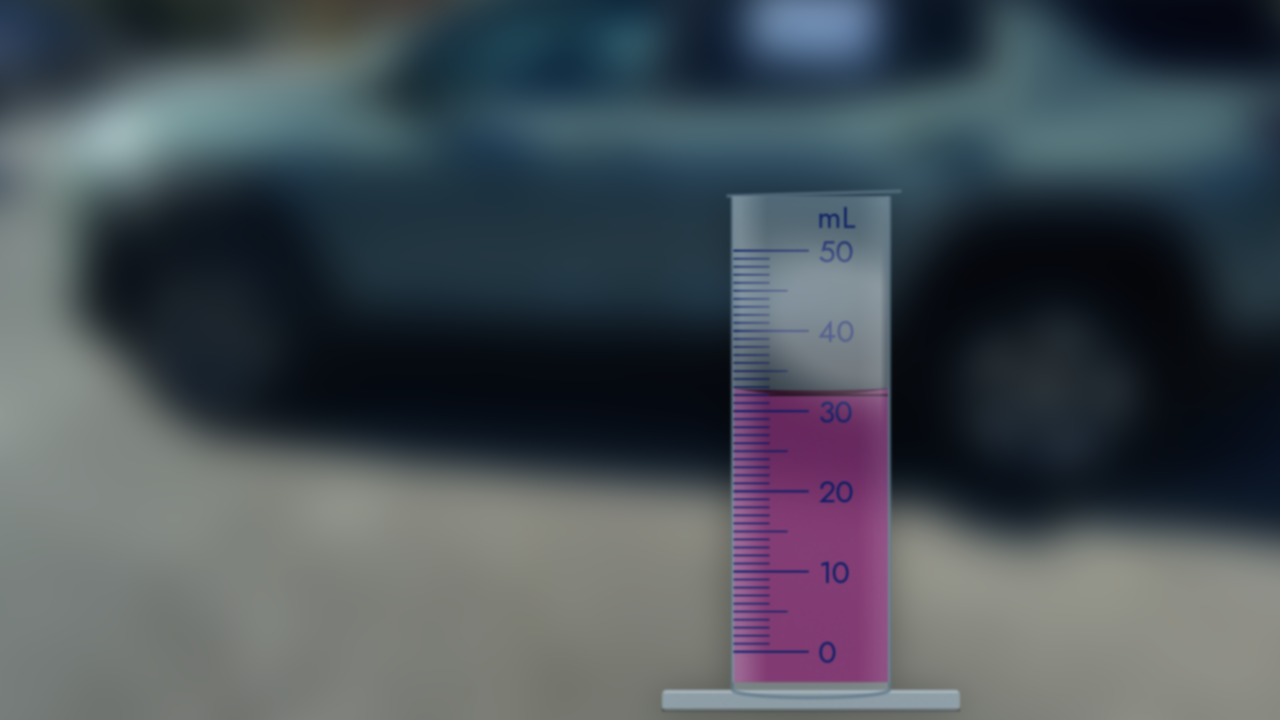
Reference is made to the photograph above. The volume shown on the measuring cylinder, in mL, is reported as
32 mL
